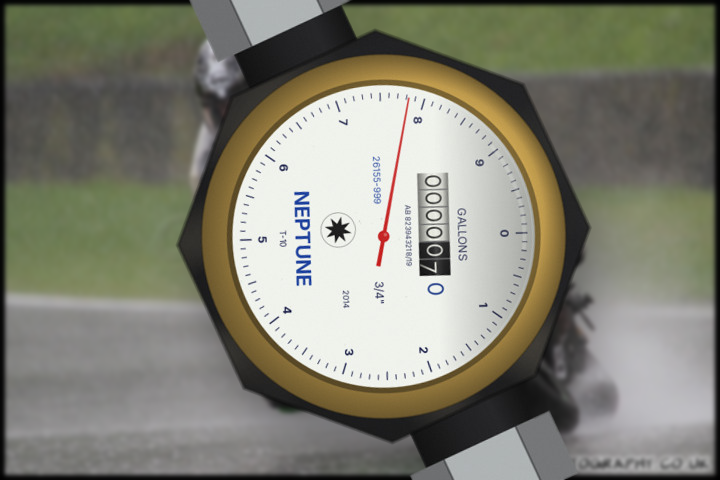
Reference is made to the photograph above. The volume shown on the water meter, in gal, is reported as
67.8 gal
